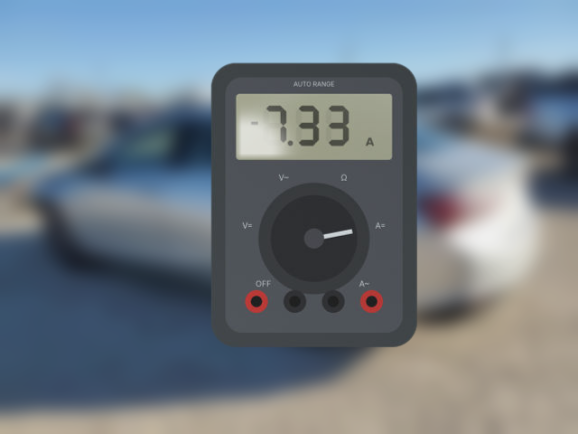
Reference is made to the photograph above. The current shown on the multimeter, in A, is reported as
-7.33 A
